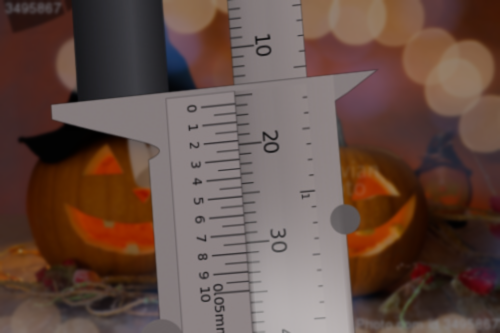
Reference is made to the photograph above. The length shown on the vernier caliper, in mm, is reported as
15.8 mm
